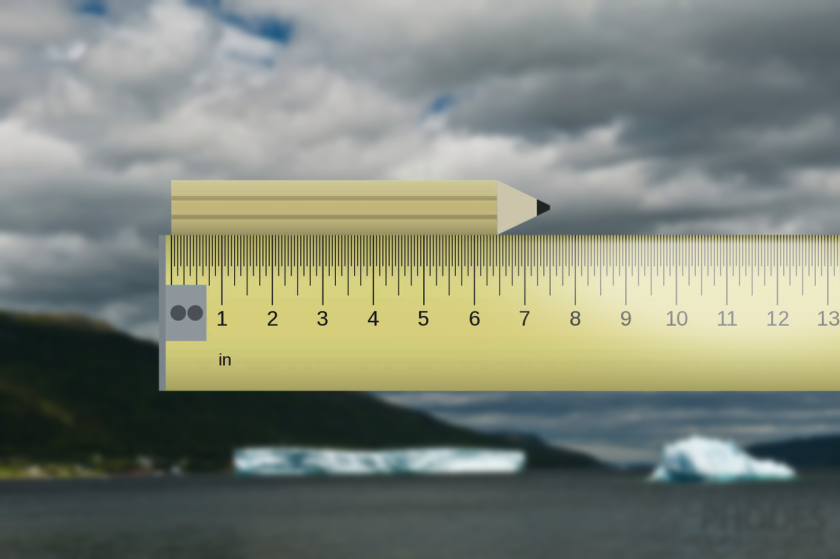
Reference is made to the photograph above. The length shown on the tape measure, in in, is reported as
7.5 in
